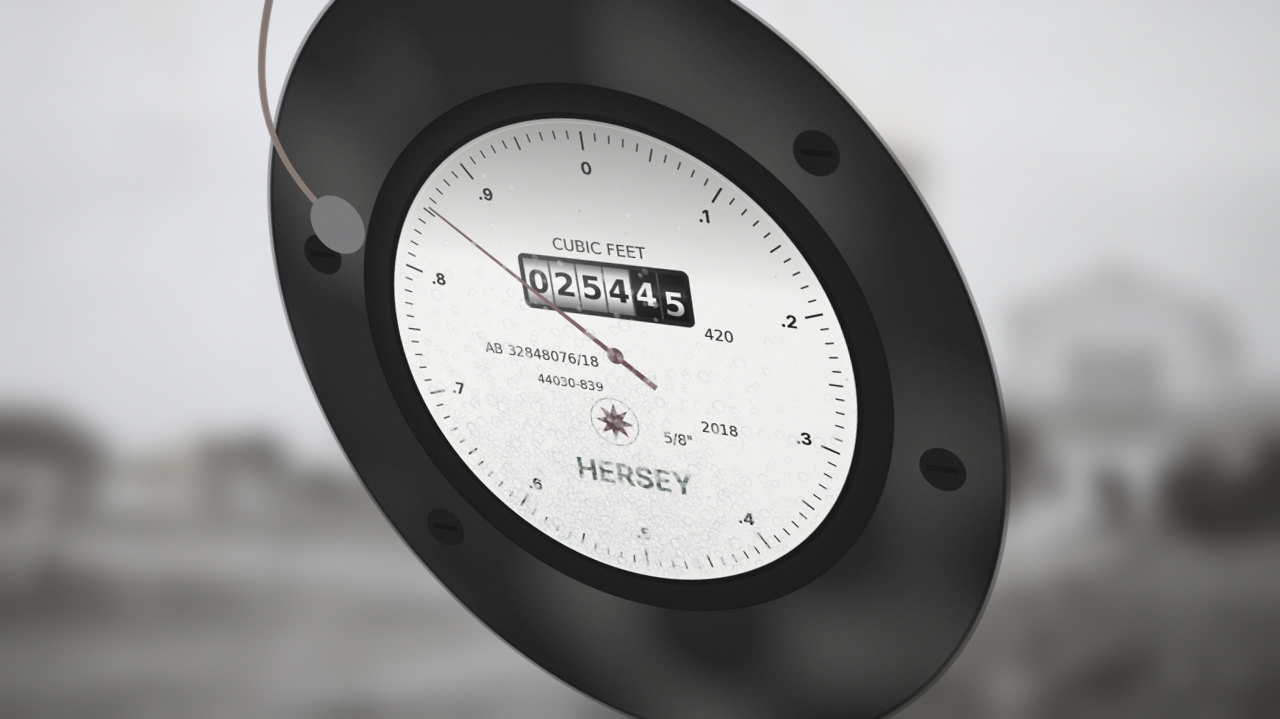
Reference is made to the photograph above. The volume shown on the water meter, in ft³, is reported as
25444.85 ft³
